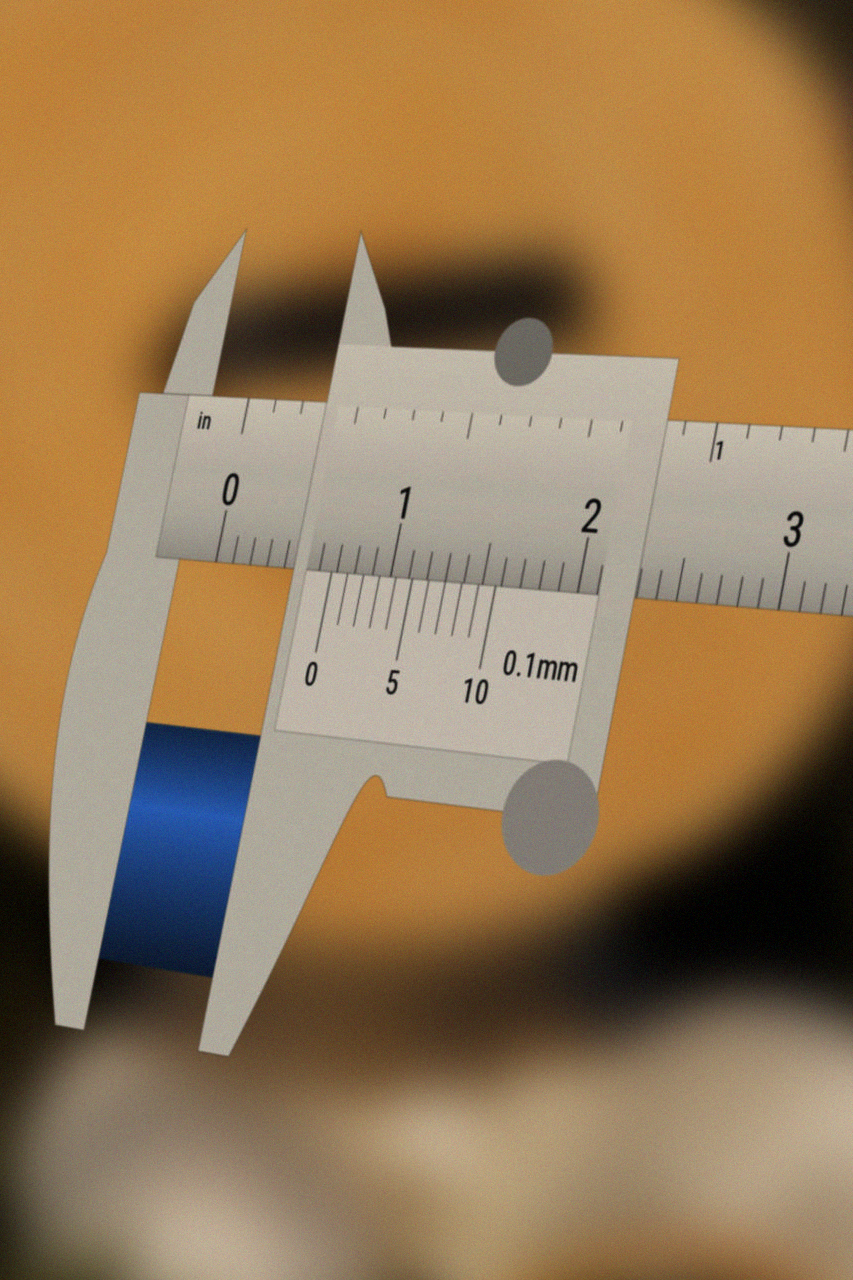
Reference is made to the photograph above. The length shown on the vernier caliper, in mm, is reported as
6.7 mm
